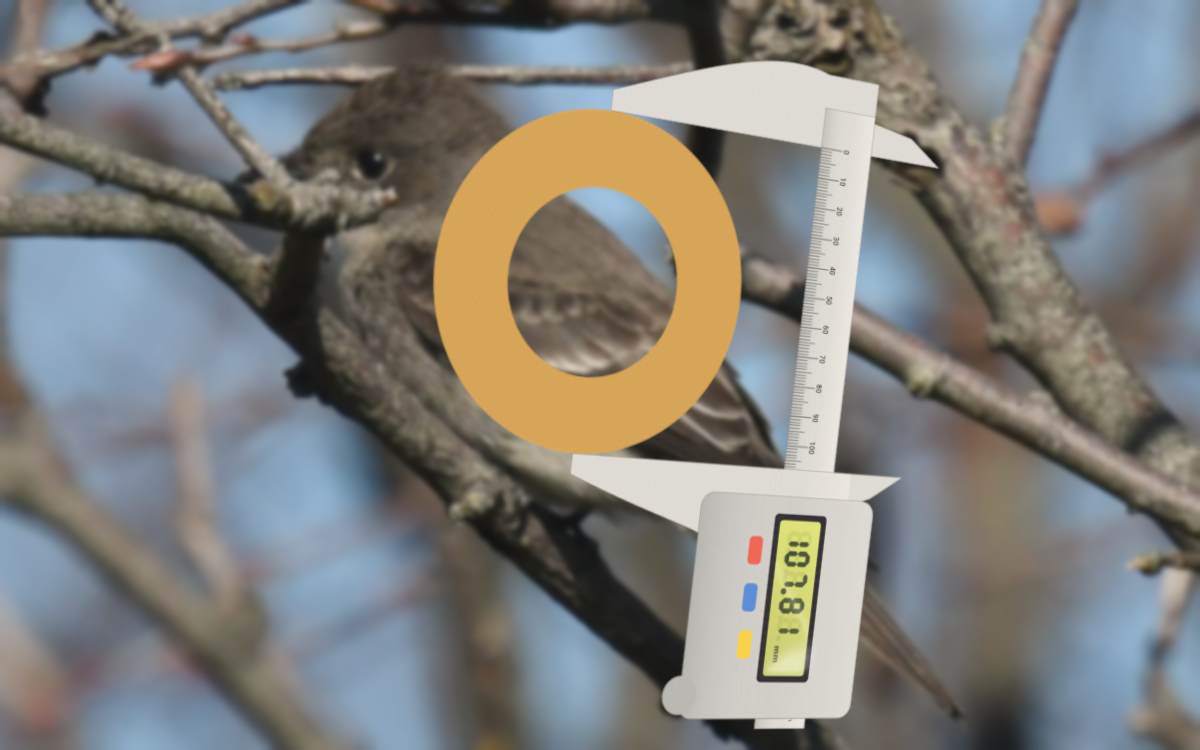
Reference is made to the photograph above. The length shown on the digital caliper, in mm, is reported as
107.81 mm
